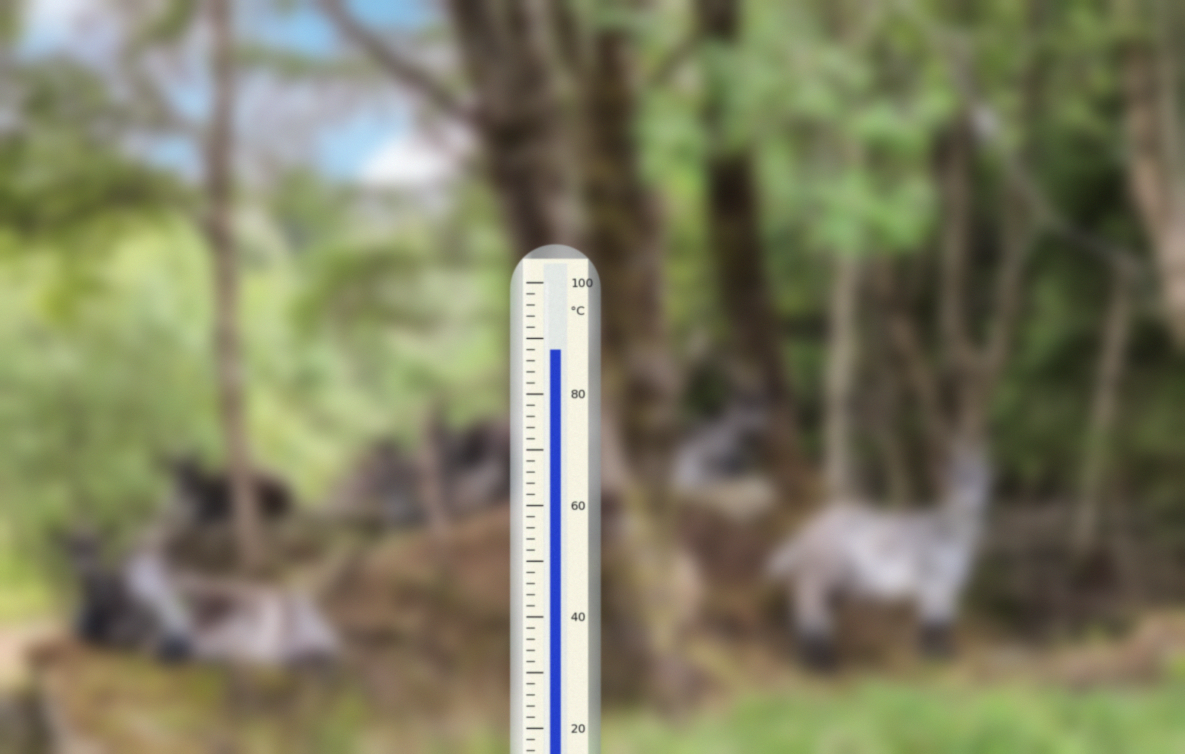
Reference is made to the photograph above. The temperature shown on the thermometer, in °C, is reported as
88 °C
